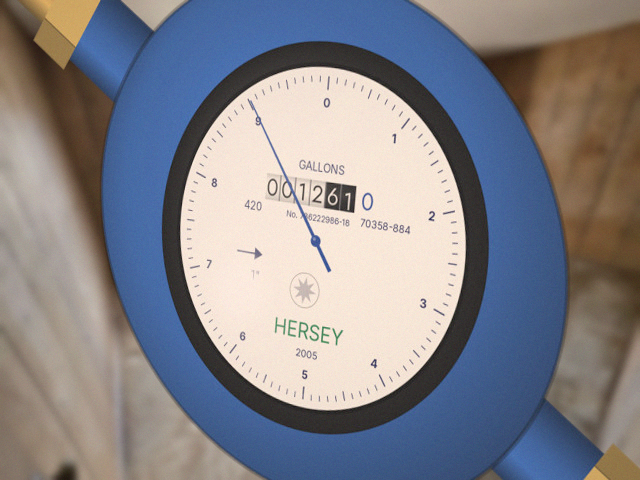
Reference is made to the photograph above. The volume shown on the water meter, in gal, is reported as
12609.0 gal
